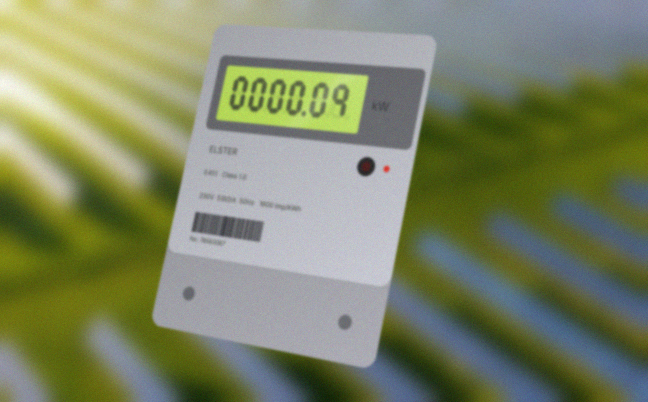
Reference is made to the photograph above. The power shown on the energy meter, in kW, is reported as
0.09 kW
